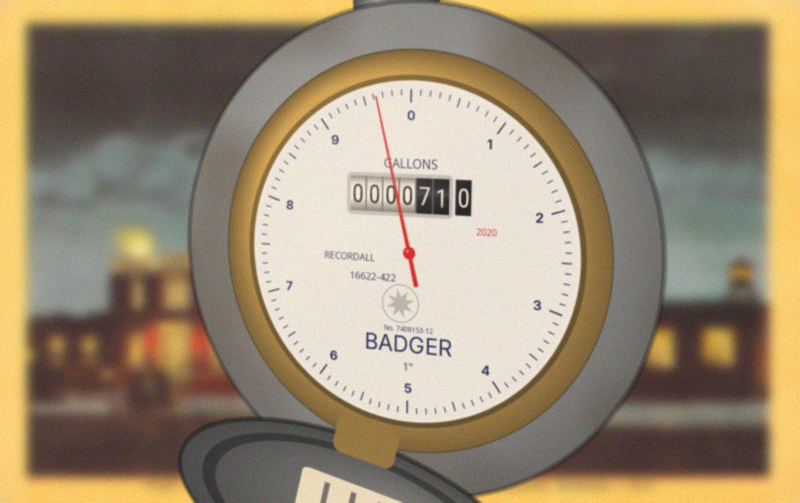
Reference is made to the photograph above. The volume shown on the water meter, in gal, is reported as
709.6 gal
